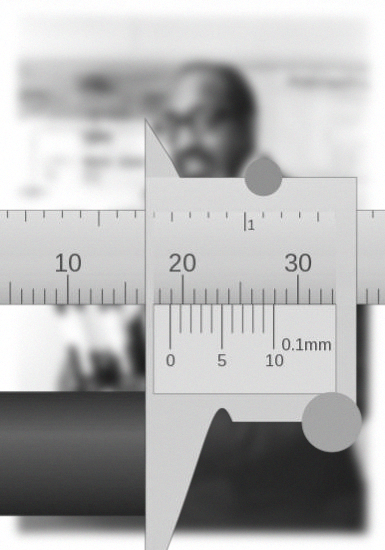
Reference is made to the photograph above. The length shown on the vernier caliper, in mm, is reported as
18.9 mm
